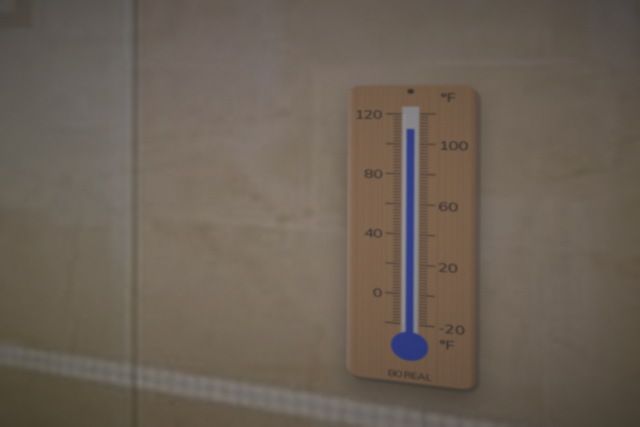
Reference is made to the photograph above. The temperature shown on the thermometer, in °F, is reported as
110 °F
